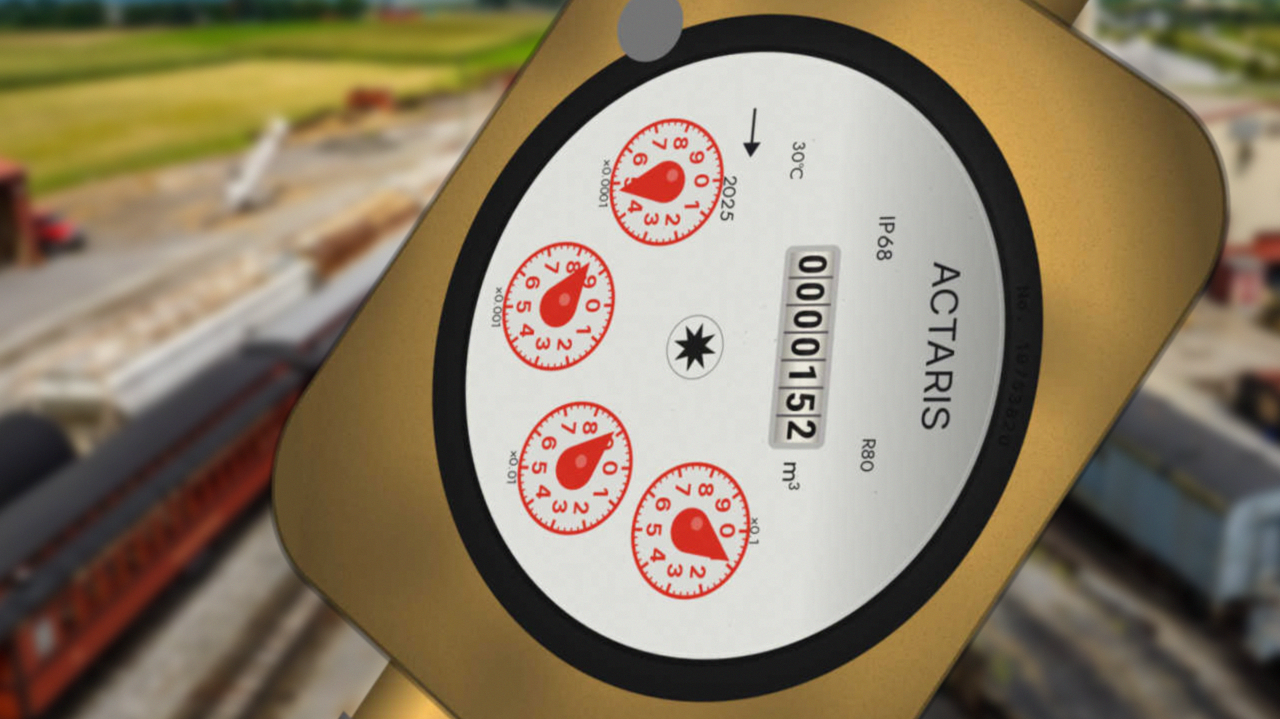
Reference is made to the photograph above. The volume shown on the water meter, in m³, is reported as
152.0884 m³
